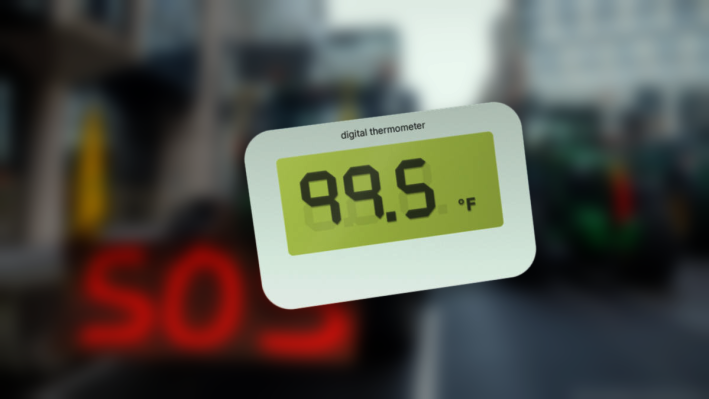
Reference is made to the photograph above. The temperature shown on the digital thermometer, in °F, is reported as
99.5 °F
